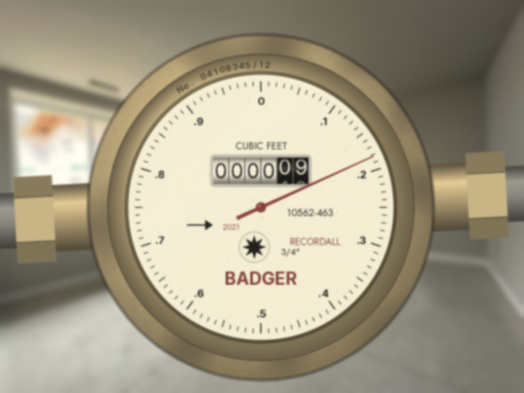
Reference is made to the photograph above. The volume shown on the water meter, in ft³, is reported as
9.18 ft³
